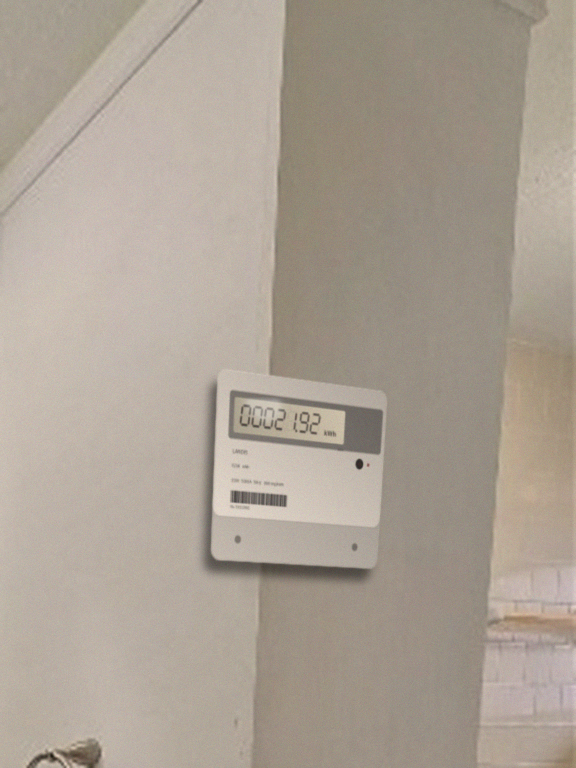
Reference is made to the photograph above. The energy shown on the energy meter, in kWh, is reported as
21.92 kWh
